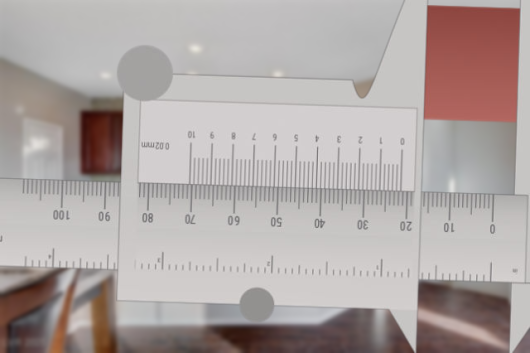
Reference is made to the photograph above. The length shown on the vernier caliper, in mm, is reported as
21.5 mm
